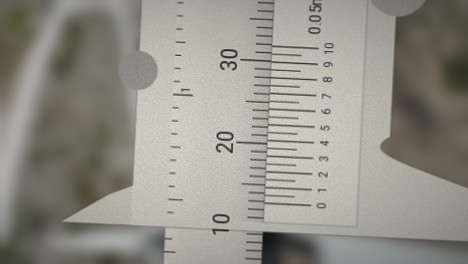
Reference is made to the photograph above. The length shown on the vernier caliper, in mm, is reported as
12.8 mm
